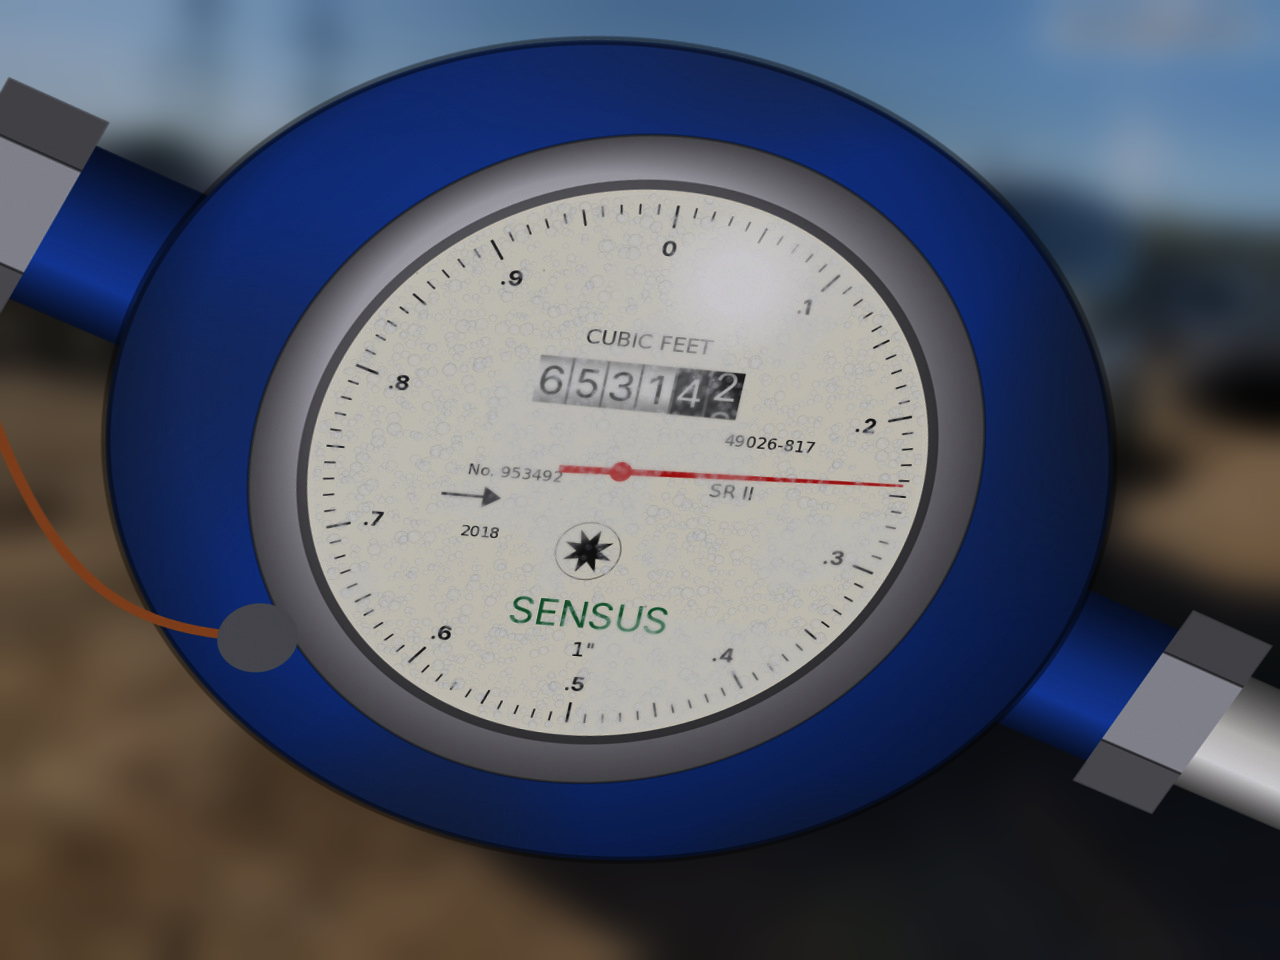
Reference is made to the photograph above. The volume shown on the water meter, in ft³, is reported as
653142.24 ft³
